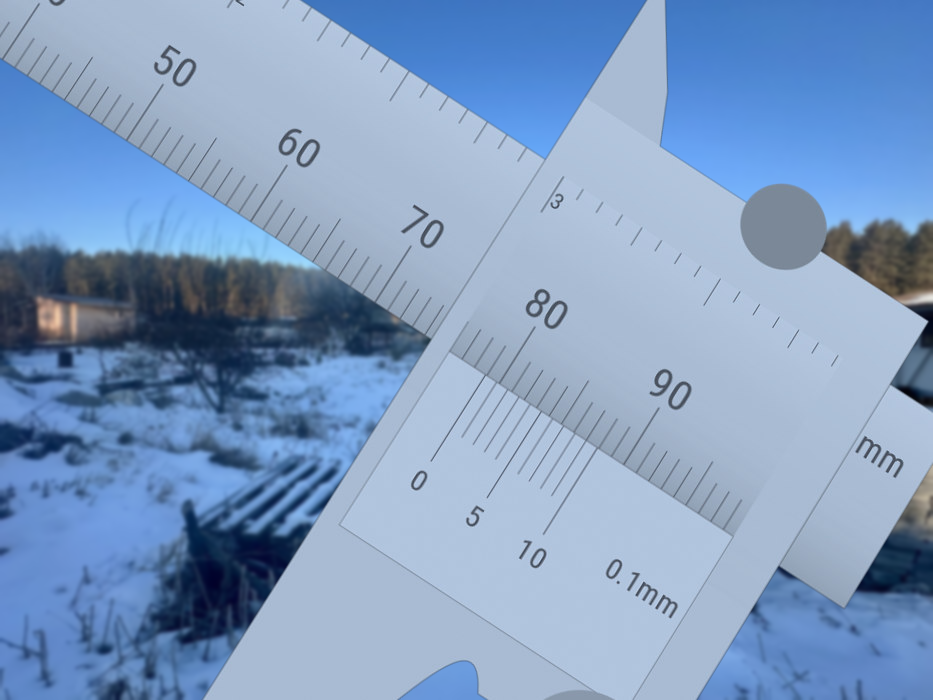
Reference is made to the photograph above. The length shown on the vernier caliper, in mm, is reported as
78.9 mm
